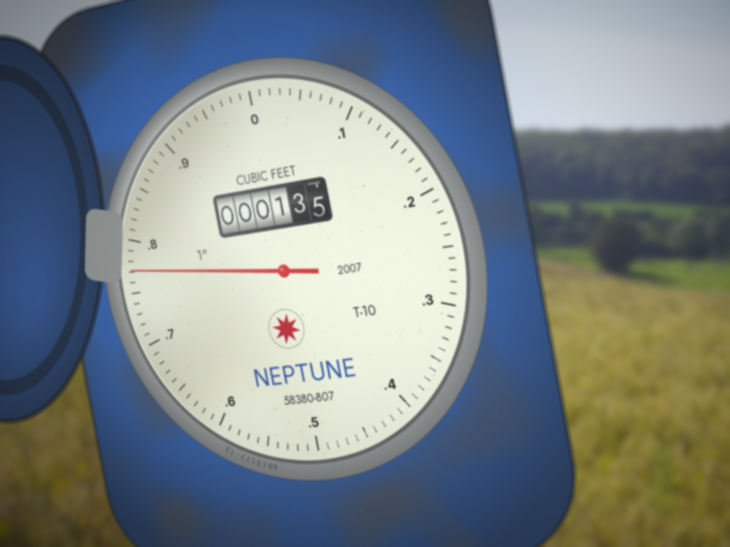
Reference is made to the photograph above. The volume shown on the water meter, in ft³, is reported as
134.77 ft³
